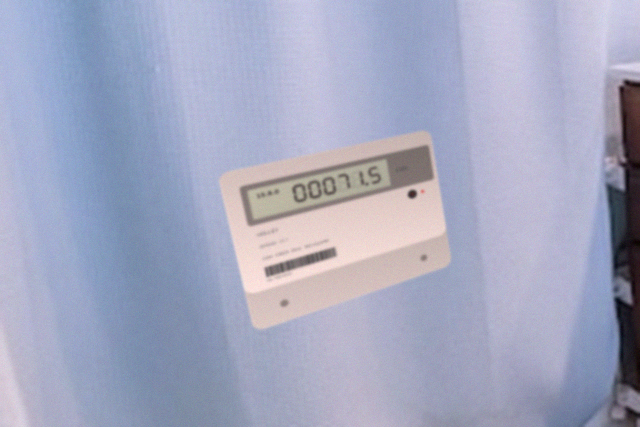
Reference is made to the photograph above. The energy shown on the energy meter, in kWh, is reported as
71.5 kWh
